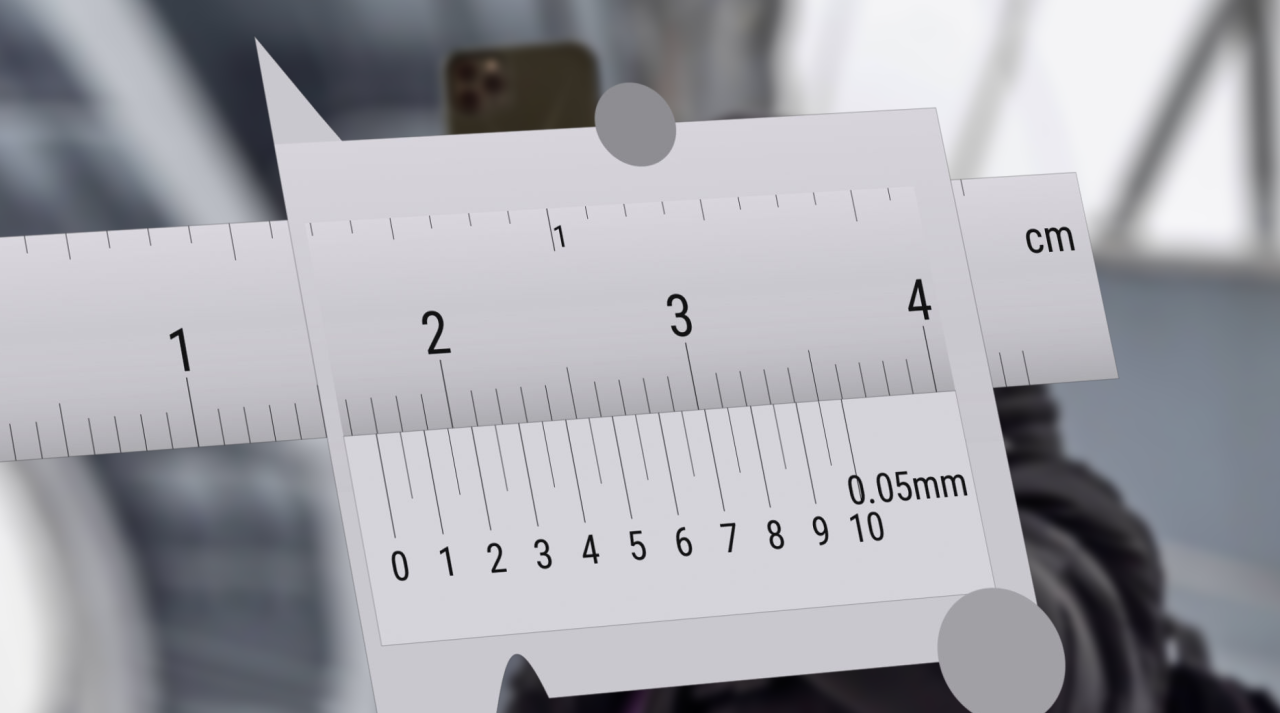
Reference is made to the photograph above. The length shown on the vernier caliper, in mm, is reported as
16.95 mm
